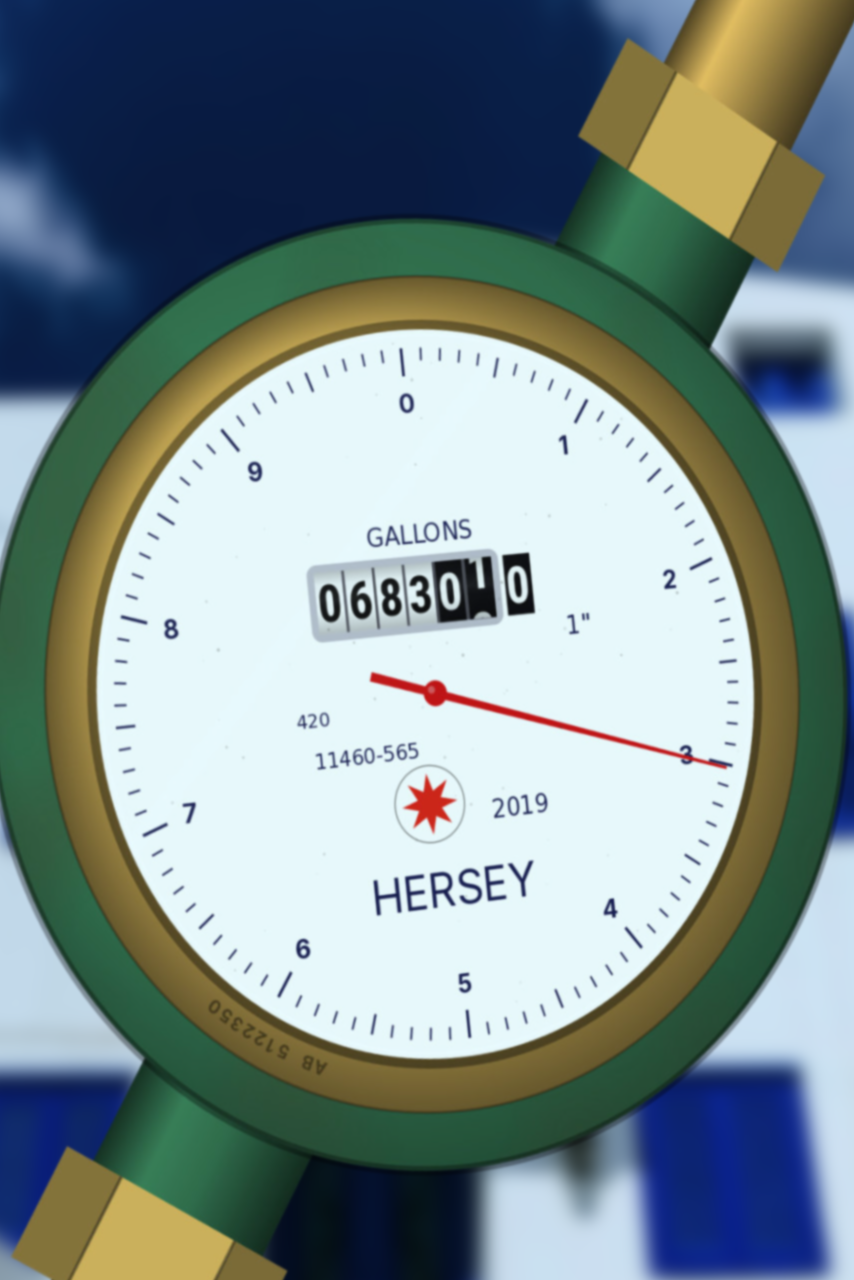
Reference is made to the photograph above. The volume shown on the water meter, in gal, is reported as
683013.0 gal
